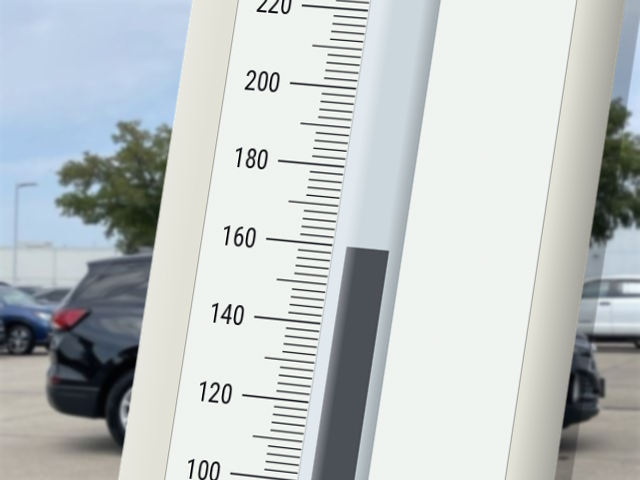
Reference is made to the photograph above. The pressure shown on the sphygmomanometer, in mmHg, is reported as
160 mmHg
